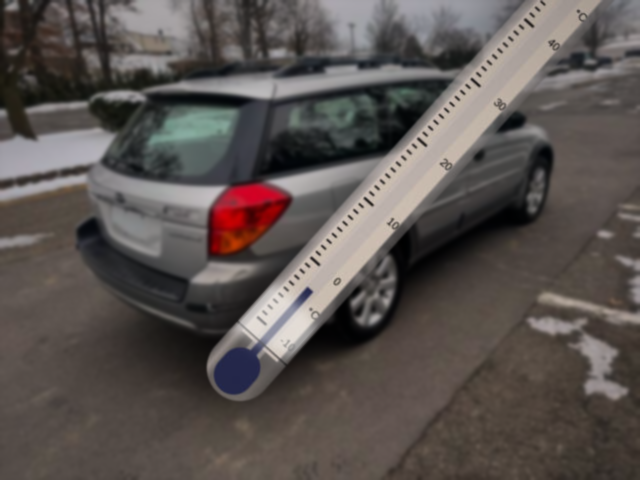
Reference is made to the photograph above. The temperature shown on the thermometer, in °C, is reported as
-3 °C
